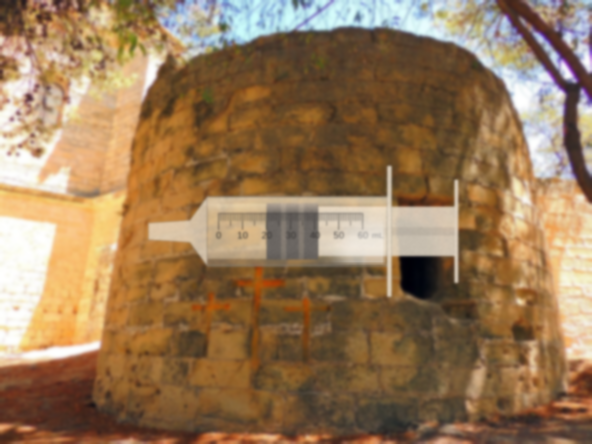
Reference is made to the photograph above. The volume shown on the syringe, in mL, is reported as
20 mL
